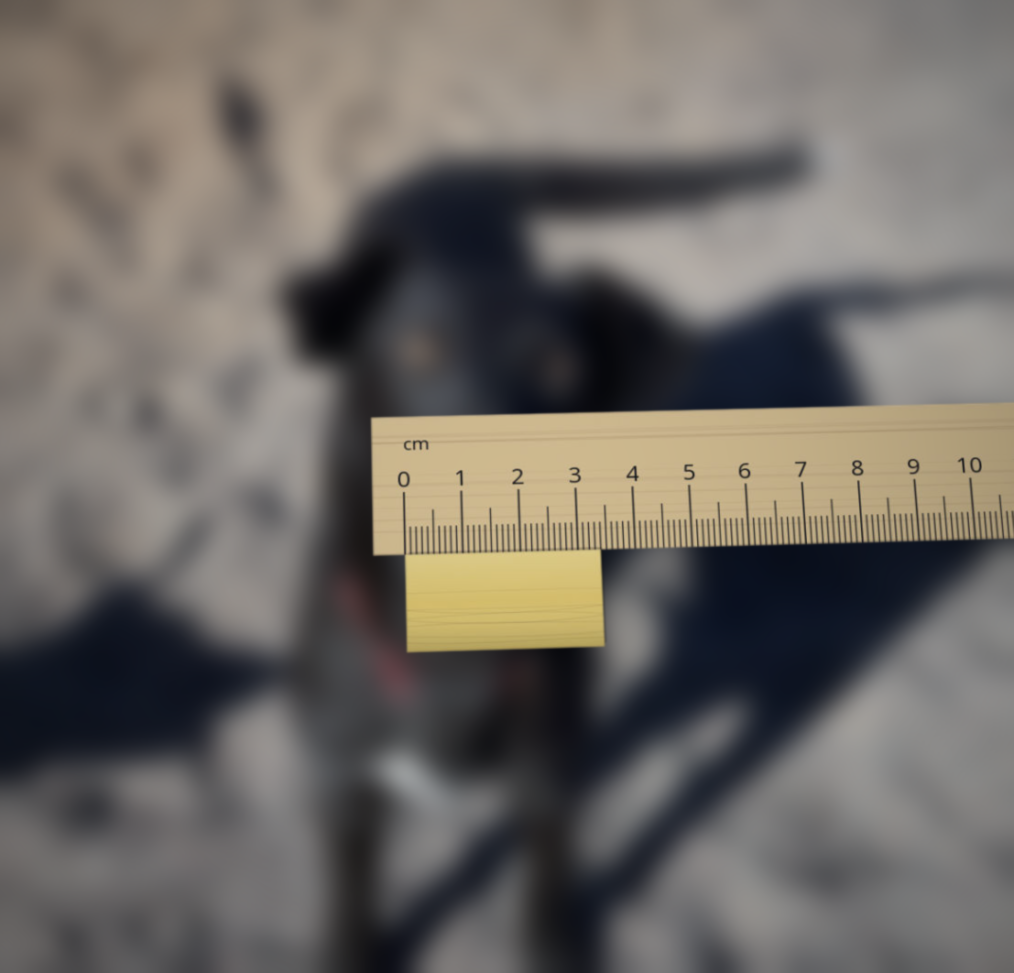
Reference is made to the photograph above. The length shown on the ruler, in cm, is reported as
3.4 cm
